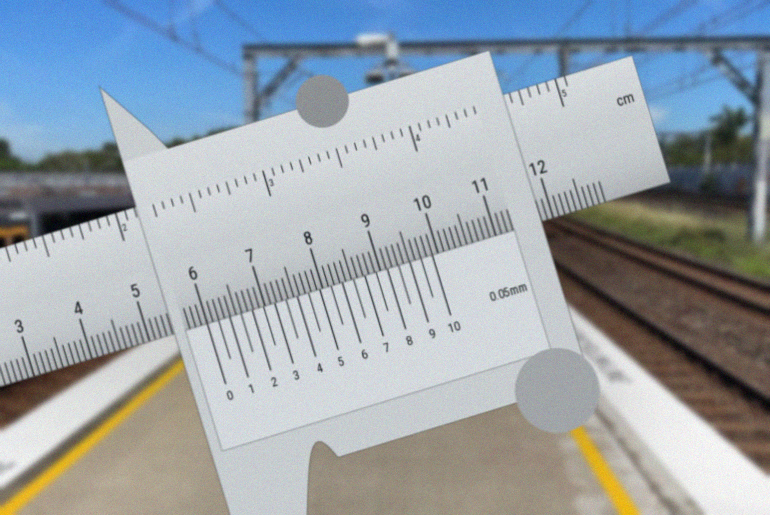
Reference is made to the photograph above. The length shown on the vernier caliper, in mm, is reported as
60.0 mm
